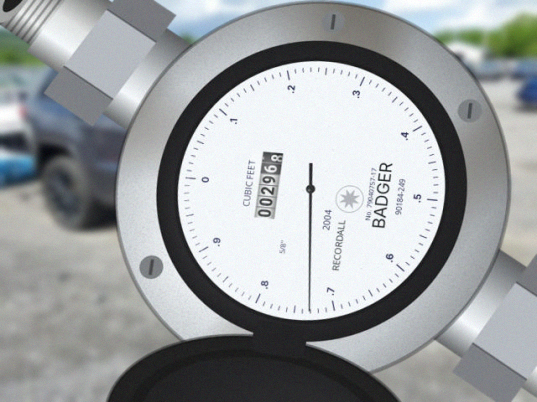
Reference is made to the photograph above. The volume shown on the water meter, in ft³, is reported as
2967.73 ft³
